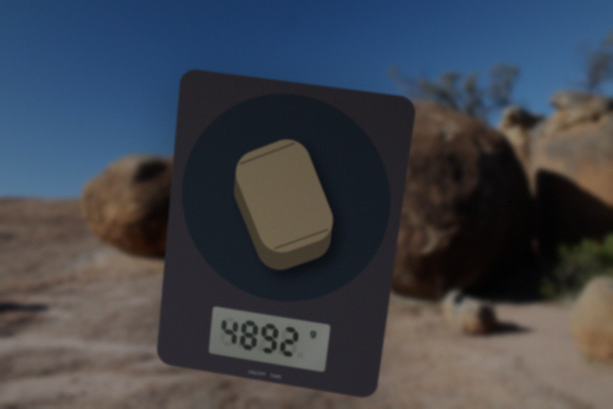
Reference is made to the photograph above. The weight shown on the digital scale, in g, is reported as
4892 g
